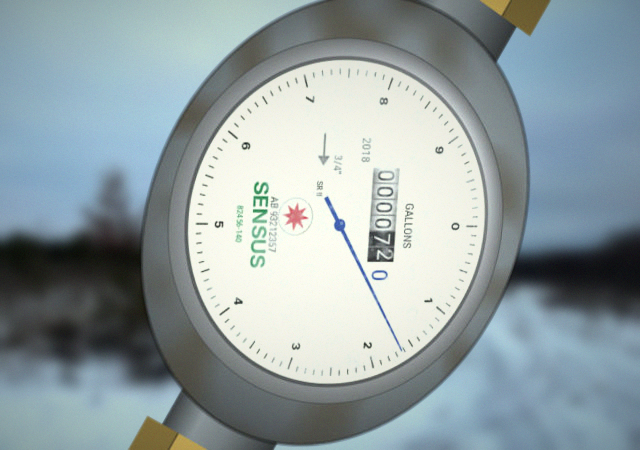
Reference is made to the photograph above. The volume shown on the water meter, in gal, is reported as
721.6 gal
